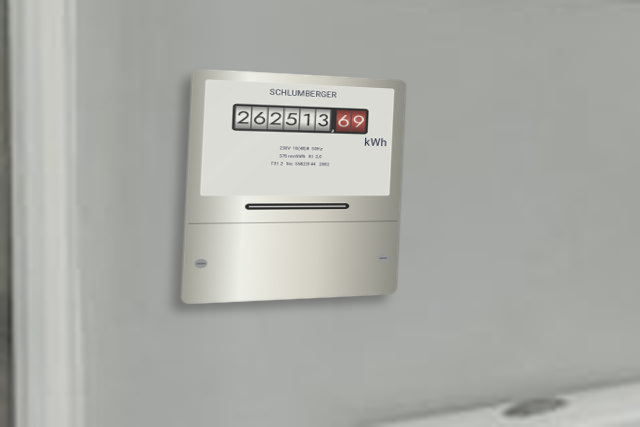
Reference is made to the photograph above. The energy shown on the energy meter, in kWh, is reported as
262513.69 kWh
